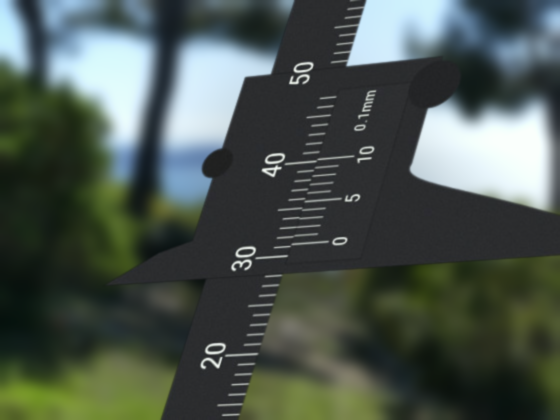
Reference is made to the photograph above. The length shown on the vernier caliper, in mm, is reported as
31.2 mm
